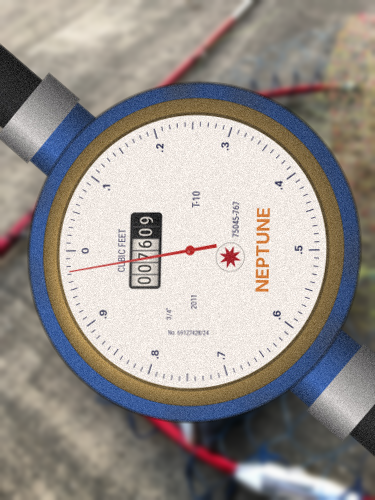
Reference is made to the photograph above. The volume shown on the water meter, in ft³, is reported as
7608.97 ft³
